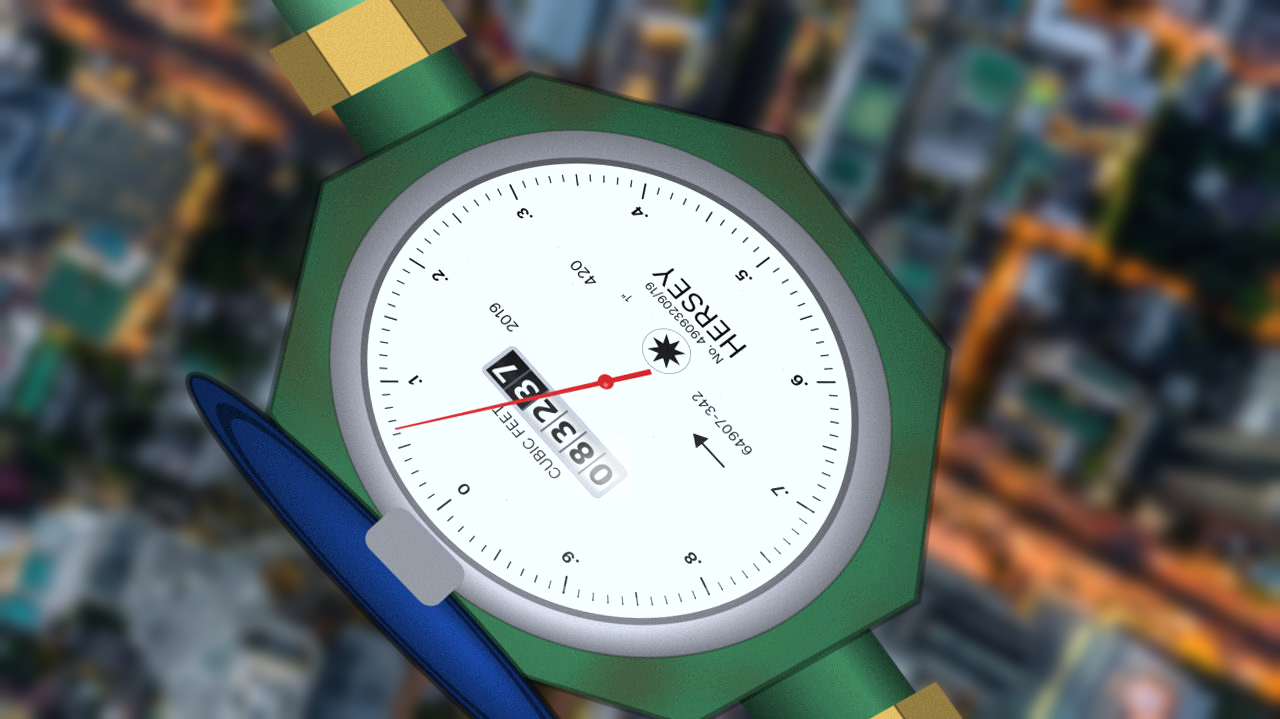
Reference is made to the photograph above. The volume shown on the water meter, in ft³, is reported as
83237.06 ft³
